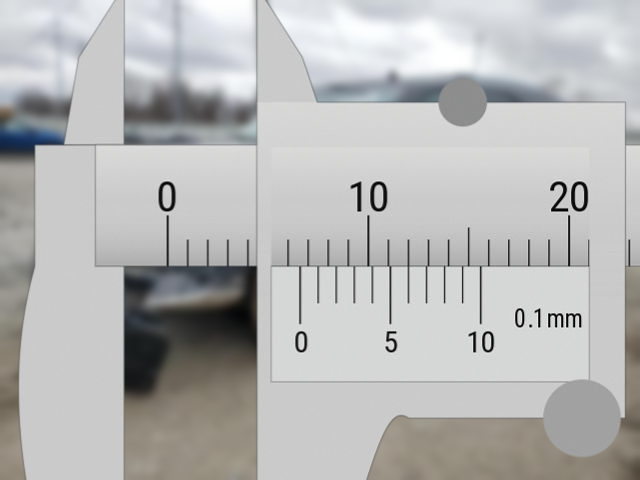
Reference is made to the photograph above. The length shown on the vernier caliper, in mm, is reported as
6.6 mm
